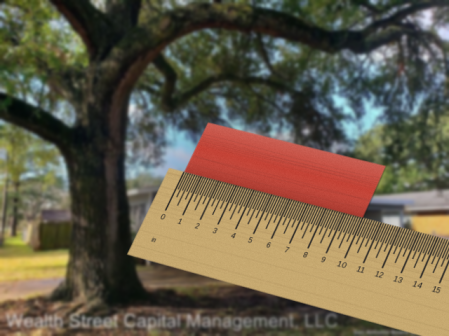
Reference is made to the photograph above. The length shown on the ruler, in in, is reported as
10 in
